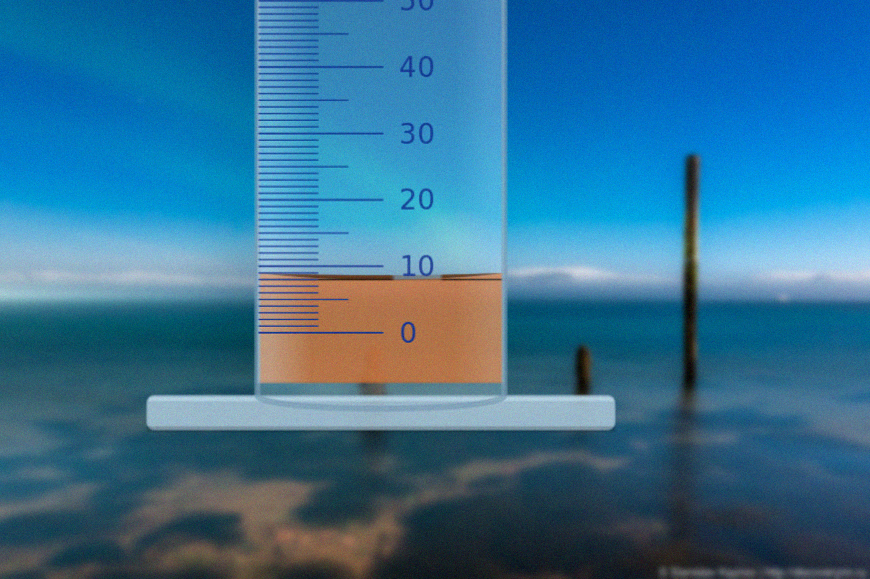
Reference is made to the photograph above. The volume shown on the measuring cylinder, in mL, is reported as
8 mL
